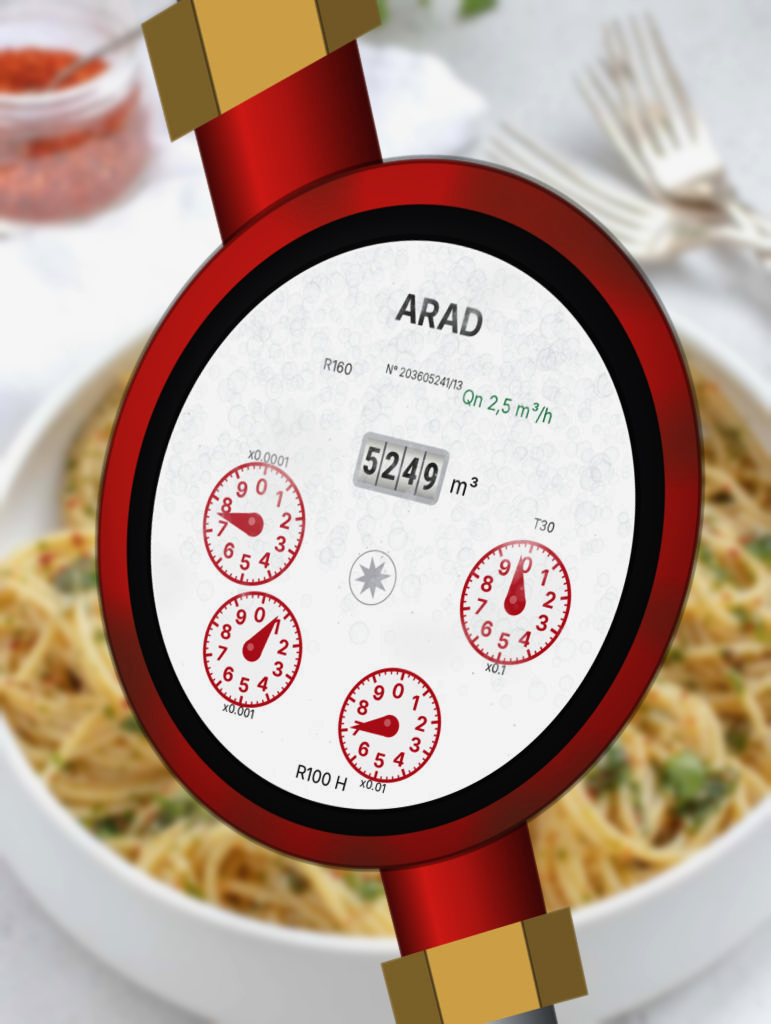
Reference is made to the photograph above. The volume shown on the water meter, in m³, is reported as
5248.9707 m³
